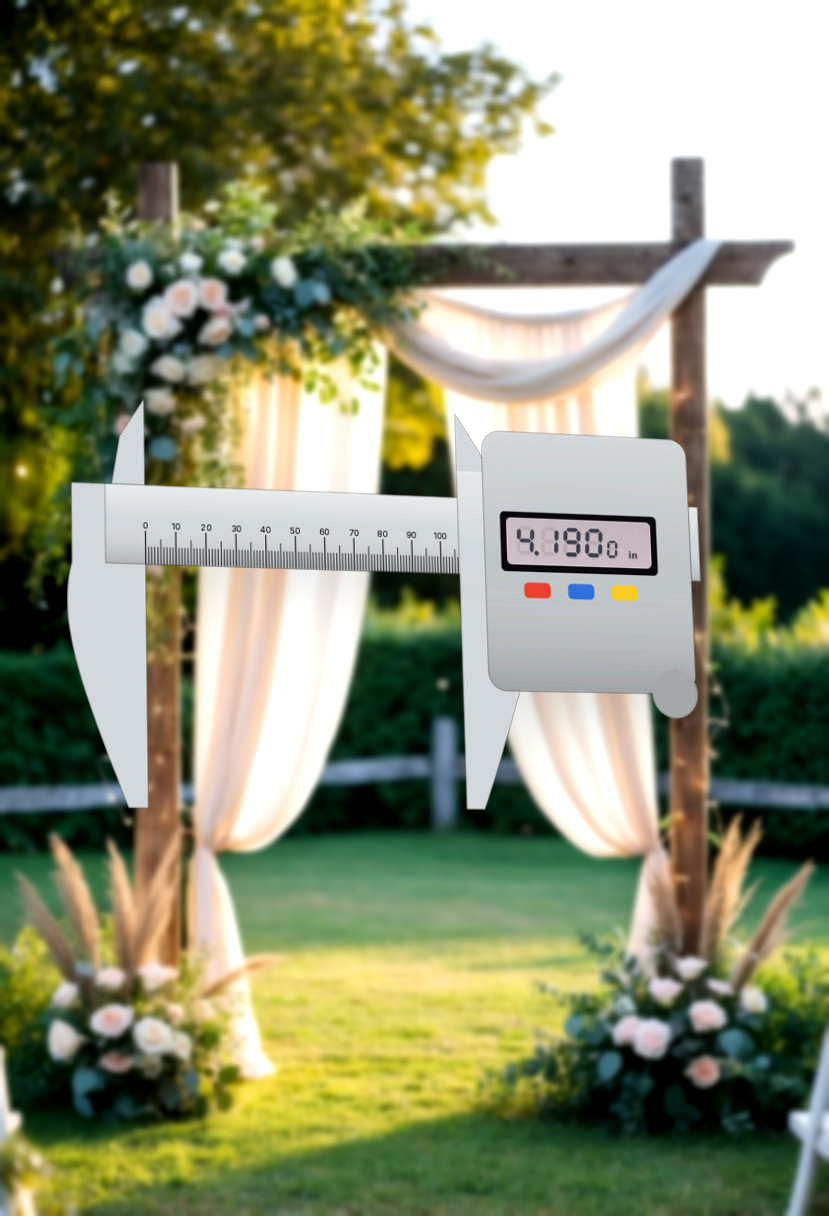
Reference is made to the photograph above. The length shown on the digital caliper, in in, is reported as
4.1900 in
